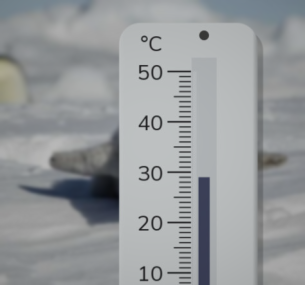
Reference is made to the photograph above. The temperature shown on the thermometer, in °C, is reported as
29 °C
